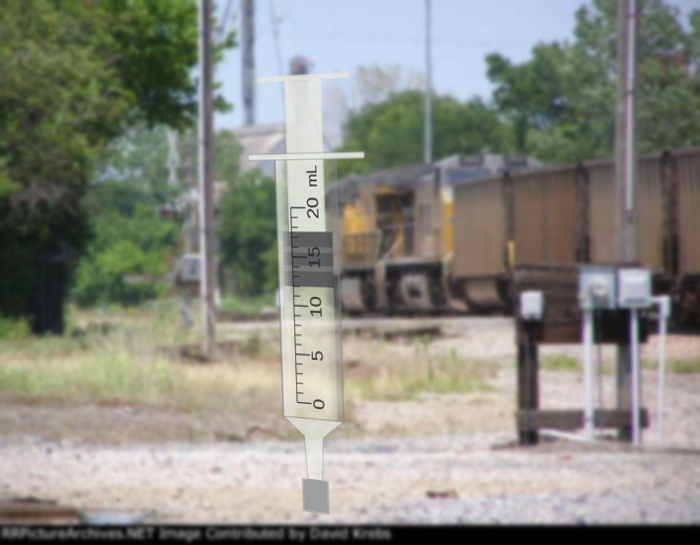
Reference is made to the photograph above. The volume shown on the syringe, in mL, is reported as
12 mL
